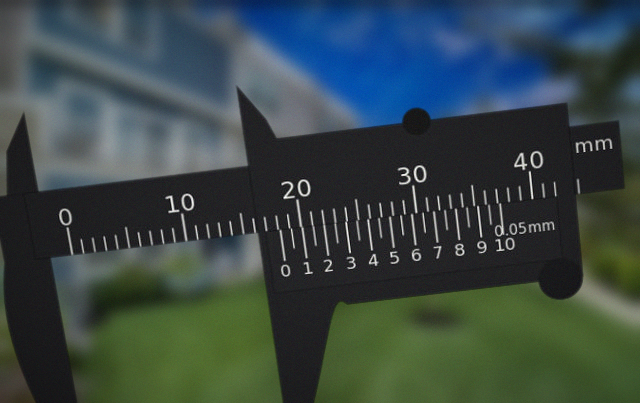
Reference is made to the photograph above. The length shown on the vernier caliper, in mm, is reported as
18.2 mm
